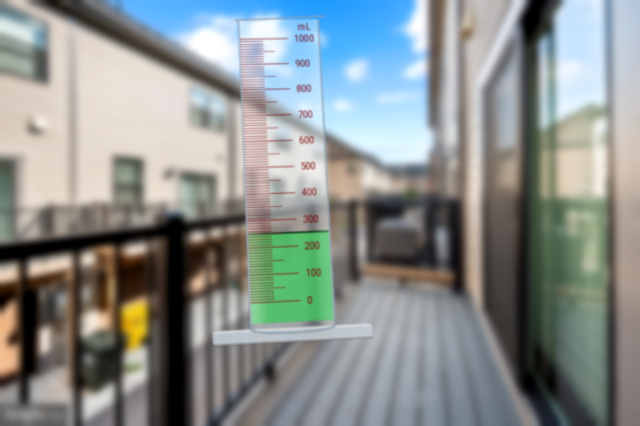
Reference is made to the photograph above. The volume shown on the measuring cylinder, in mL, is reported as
250 mL
